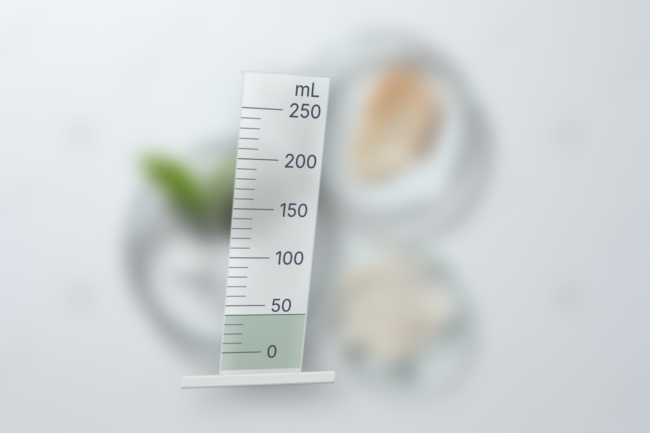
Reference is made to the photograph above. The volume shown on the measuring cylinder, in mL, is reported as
40 mL
